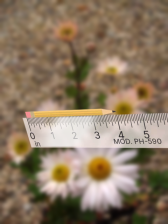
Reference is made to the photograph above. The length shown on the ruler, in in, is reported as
4 in
